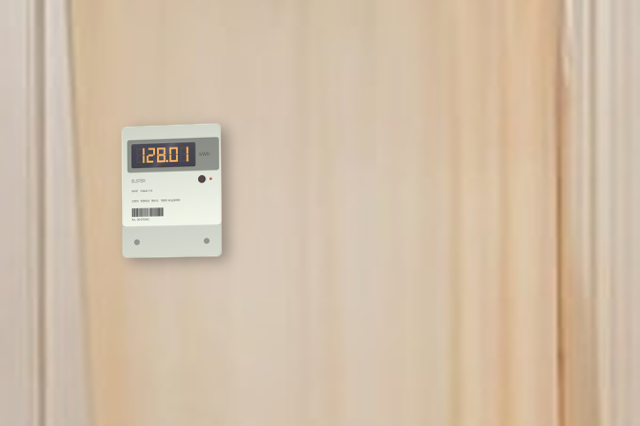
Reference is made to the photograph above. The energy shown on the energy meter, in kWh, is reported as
128.01 kWh
